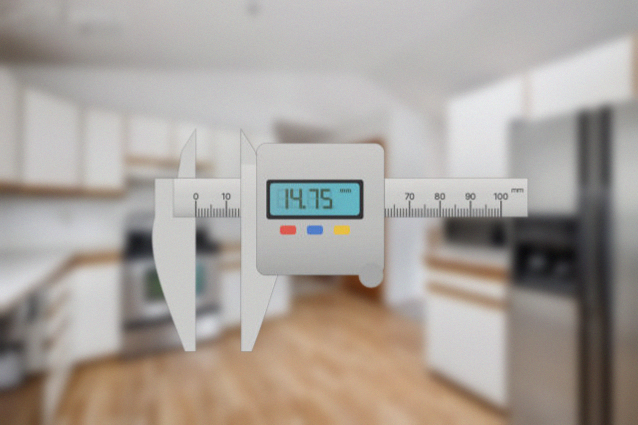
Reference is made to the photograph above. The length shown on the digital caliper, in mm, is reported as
14.75 mm
